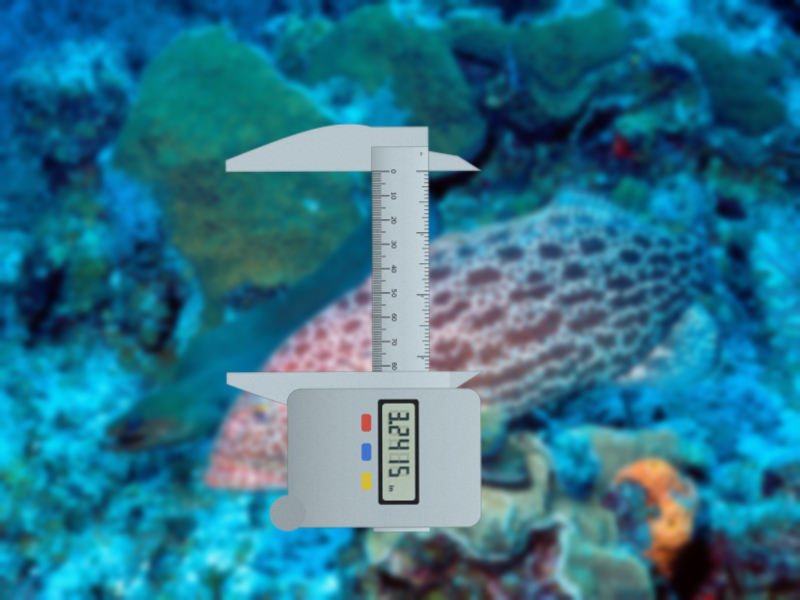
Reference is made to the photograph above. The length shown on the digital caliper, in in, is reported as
3.2415 in
